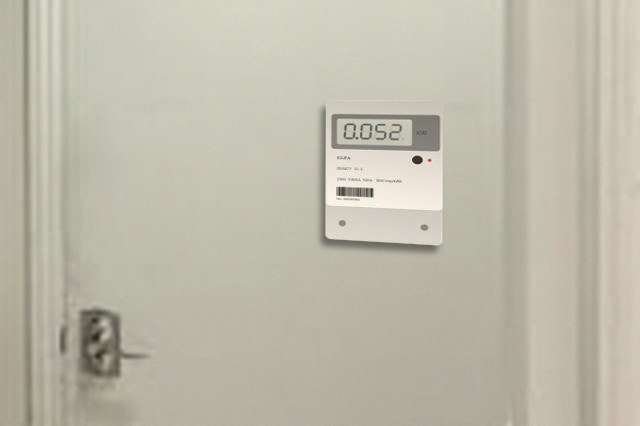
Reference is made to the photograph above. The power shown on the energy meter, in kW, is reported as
0.052 kW
